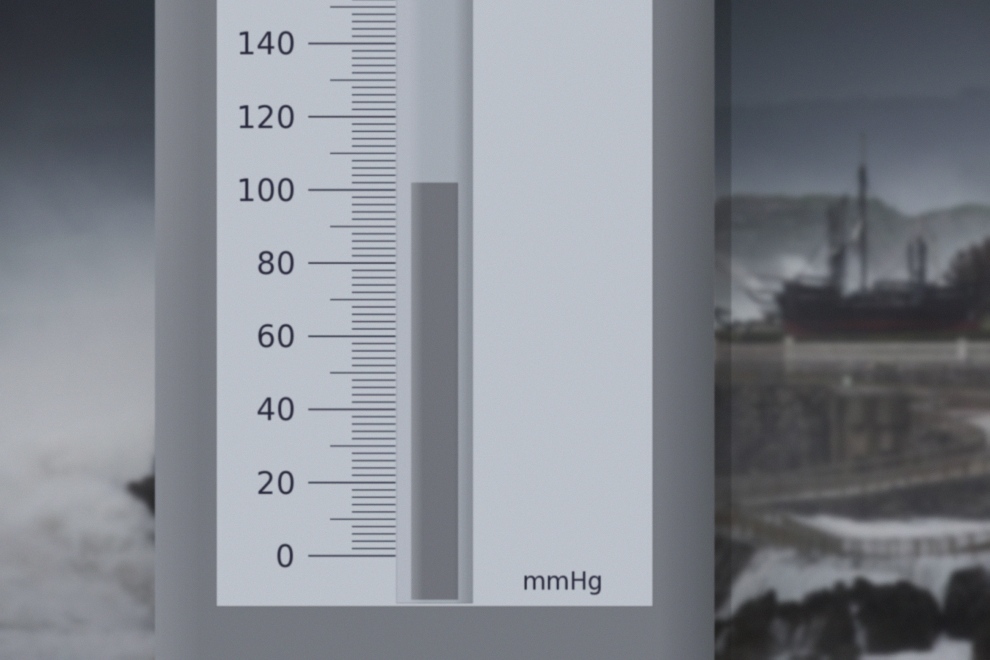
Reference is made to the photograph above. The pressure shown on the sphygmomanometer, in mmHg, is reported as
102 mmHg
